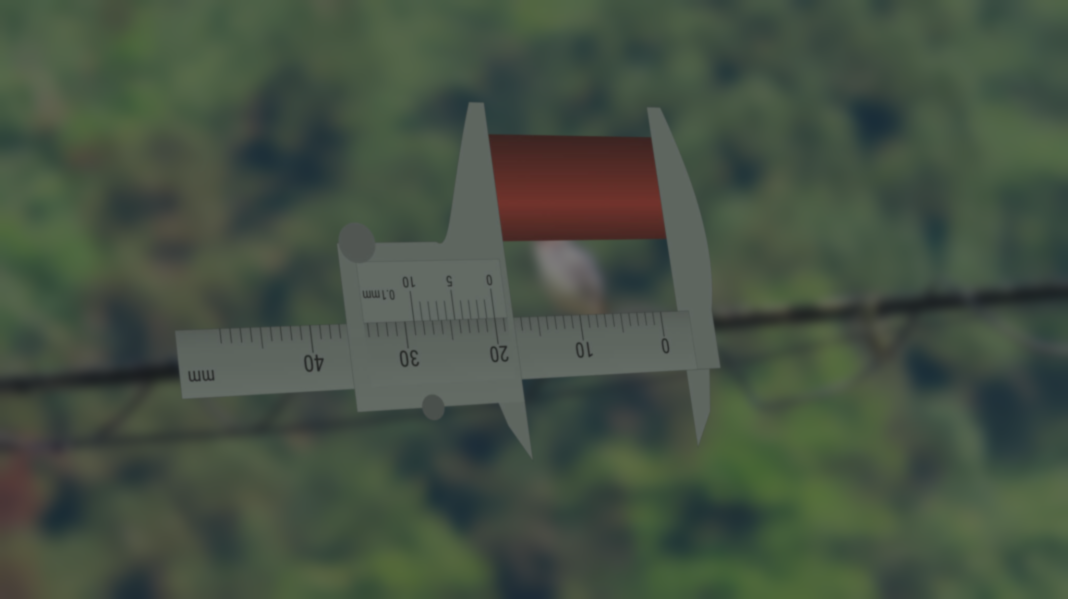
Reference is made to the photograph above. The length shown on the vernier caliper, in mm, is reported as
20.0 mm
